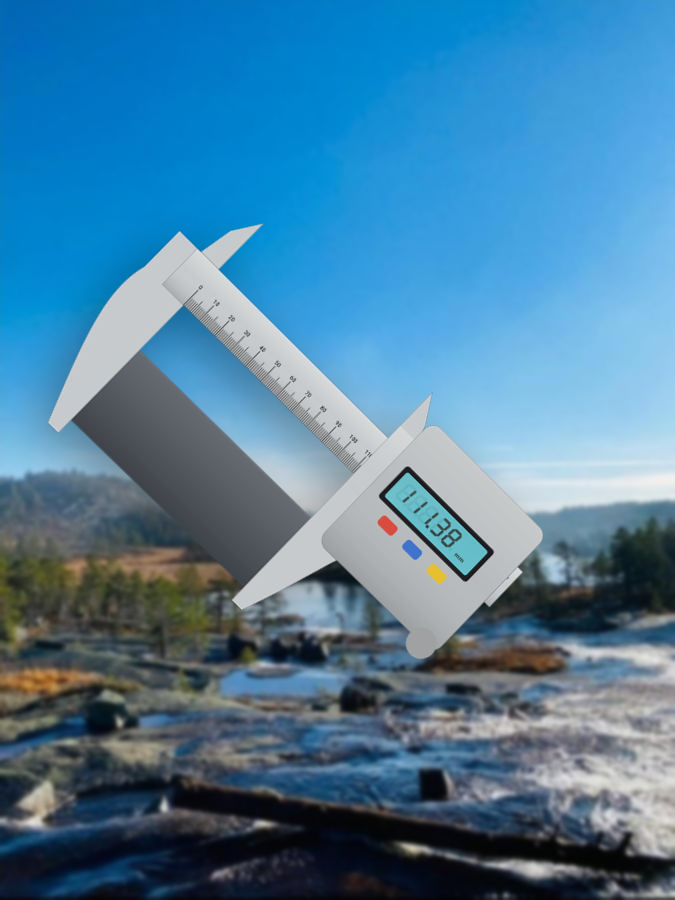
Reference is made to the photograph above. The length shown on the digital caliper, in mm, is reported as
111.38 mm
